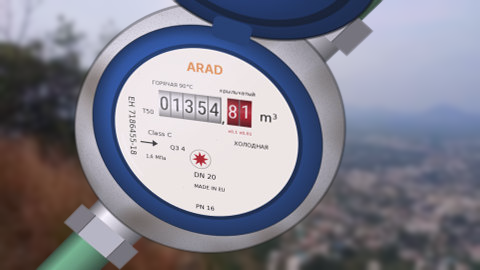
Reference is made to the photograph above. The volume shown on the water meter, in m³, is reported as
1354.81 m³
